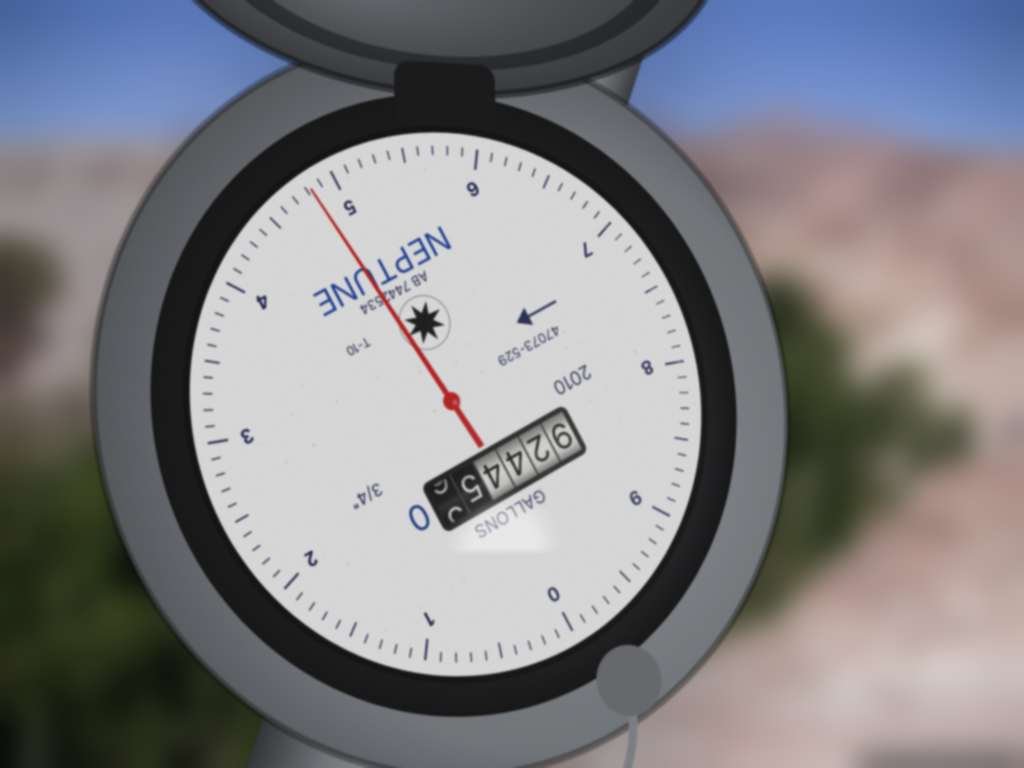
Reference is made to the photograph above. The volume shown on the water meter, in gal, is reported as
9244554.8 gal
